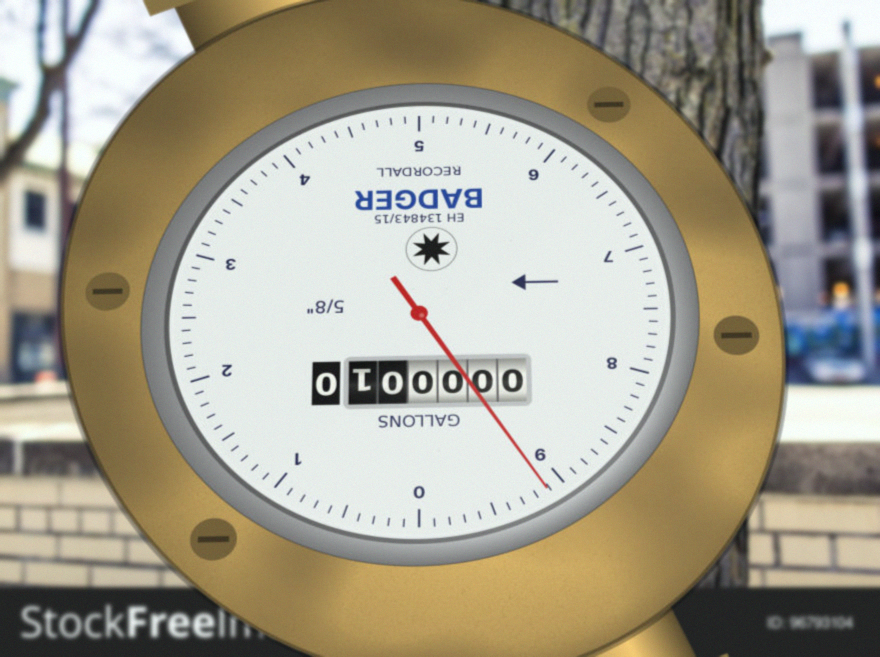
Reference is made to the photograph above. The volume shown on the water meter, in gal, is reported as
9.1 gal
